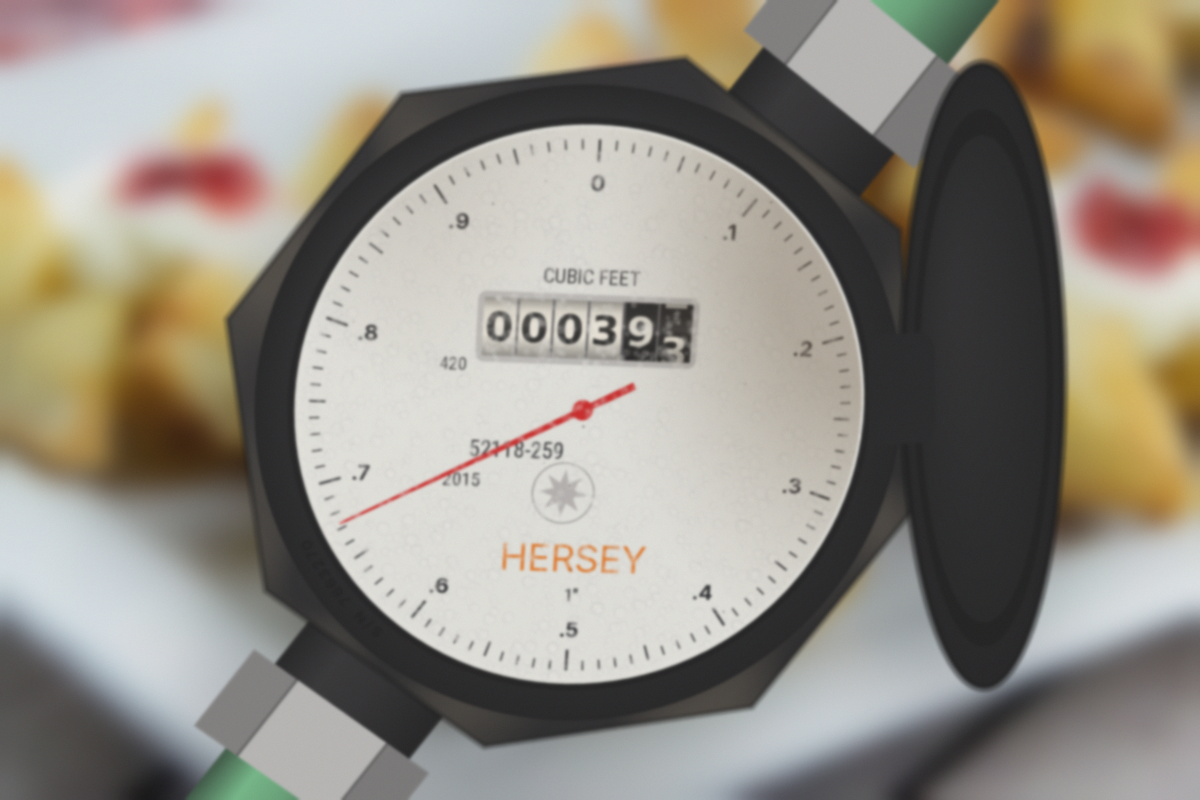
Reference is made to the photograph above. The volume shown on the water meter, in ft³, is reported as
392.67 ft³
